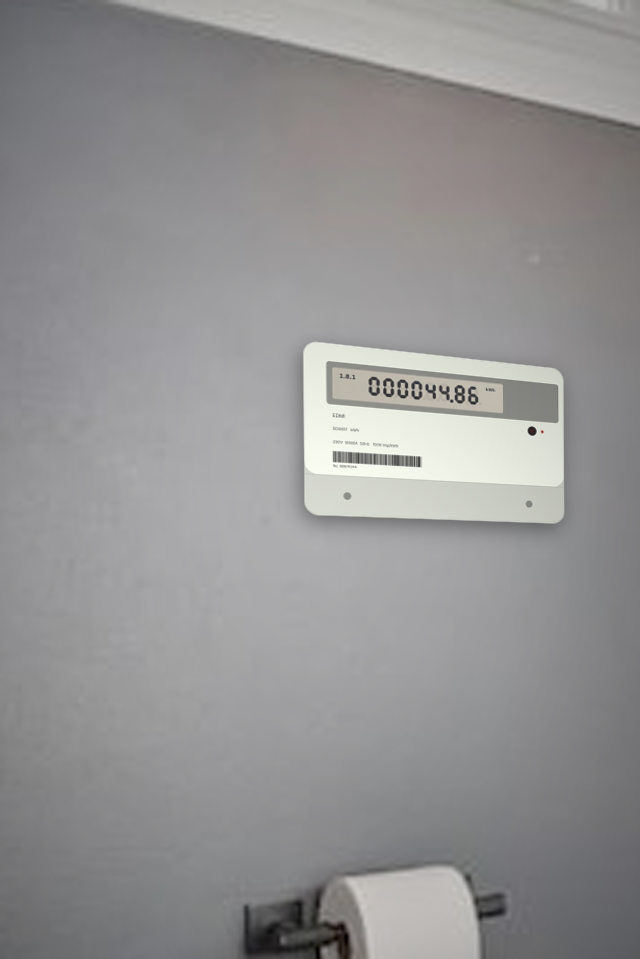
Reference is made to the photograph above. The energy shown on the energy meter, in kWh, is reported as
44.86 kWh
